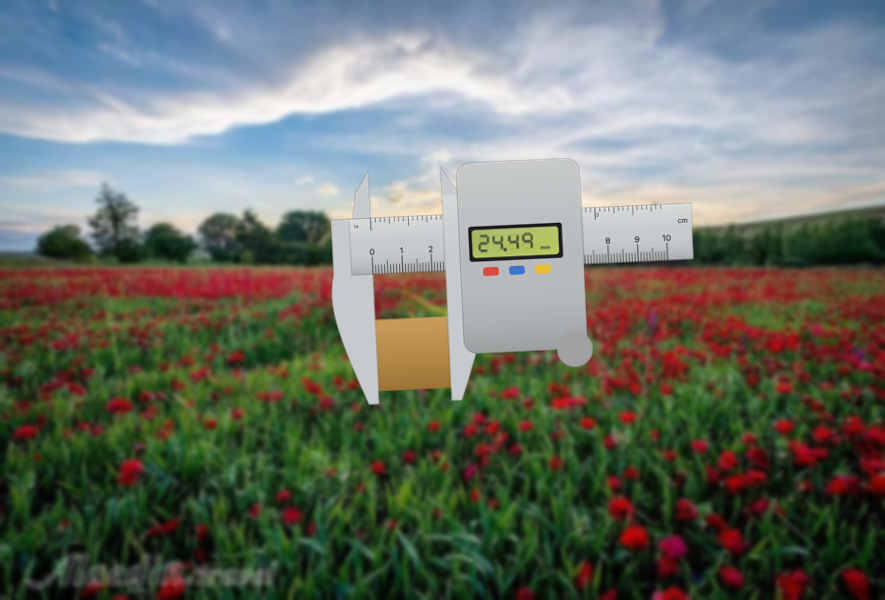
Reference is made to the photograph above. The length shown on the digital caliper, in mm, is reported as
24.49 mm
